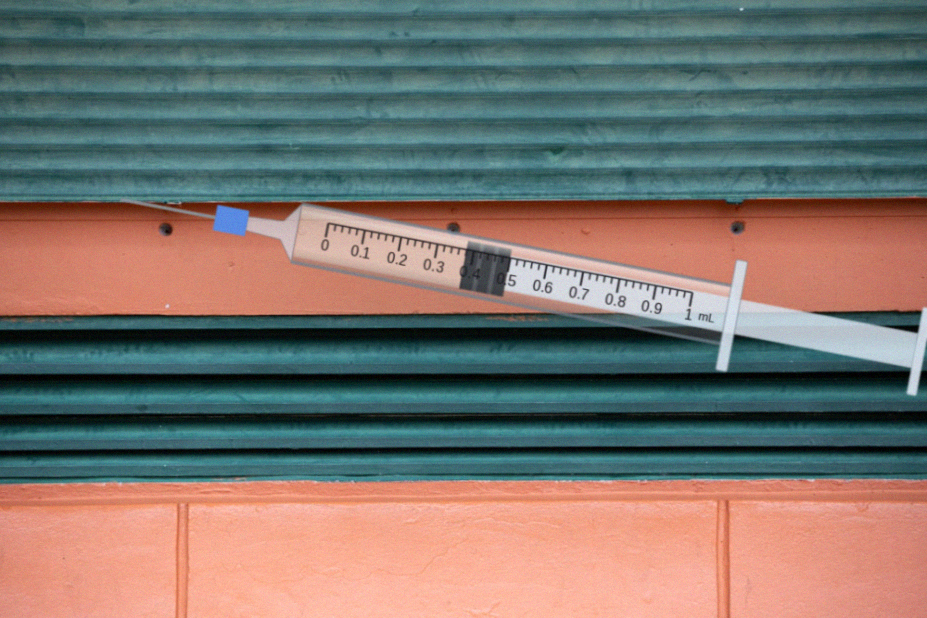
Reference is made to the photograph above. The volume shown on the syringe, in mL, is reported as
0.38 mL
